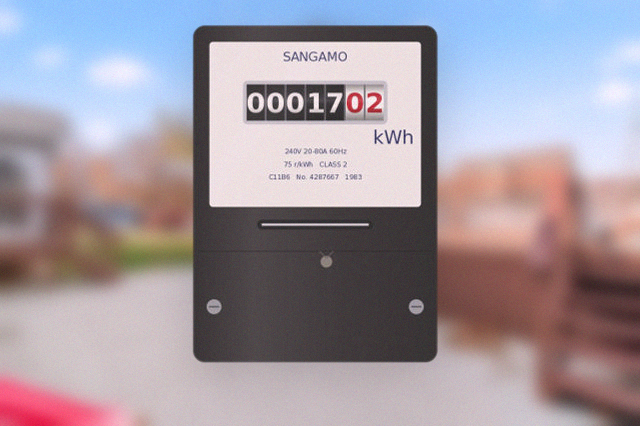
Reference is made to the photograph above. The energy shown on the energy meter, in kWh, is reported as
17.02 kWh
